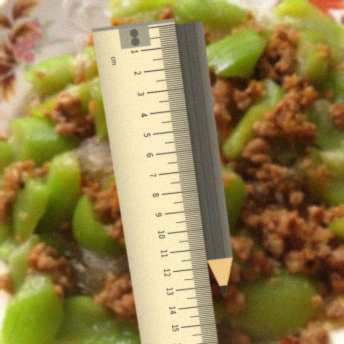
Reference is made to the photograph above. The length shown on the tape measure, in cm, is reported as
13.5 cm
